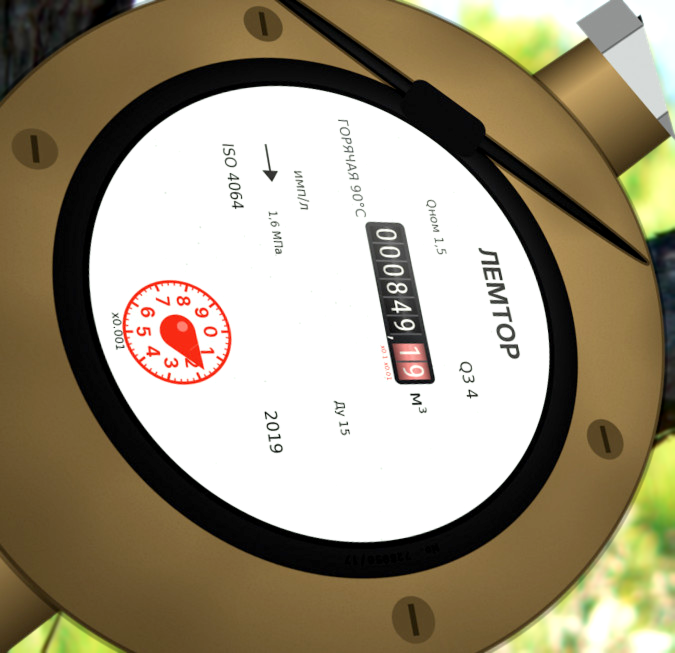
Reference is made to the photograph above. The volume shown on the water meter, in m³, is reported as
849.191 m³
